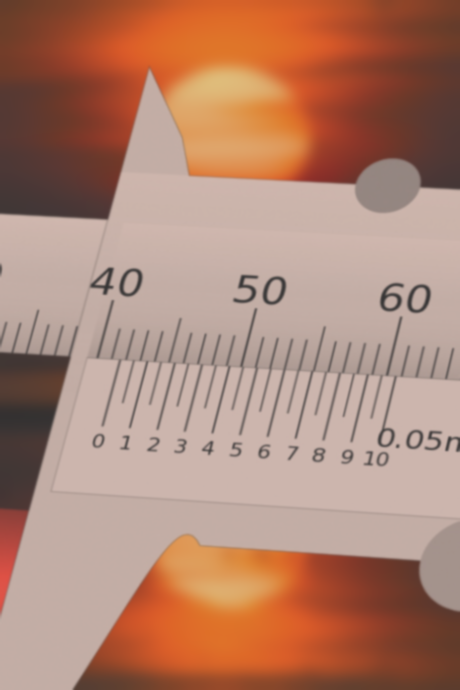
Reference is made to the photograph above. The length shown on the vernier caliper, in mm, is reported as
41.6 mm
